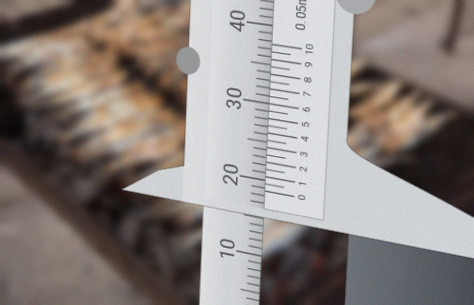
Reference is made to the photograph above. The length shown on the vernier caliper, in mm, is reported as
18.6 mm
